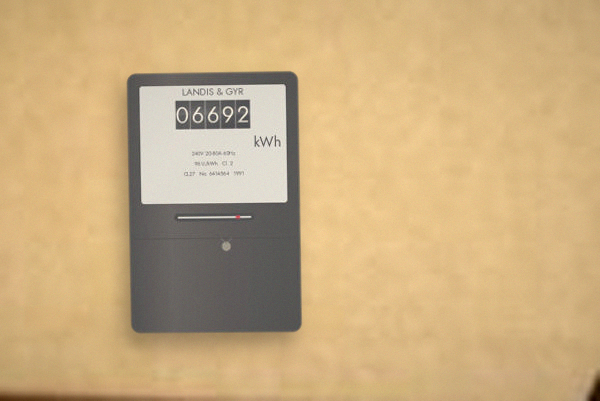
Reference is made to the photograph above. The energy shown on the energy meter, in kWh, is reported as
6692 kWh
